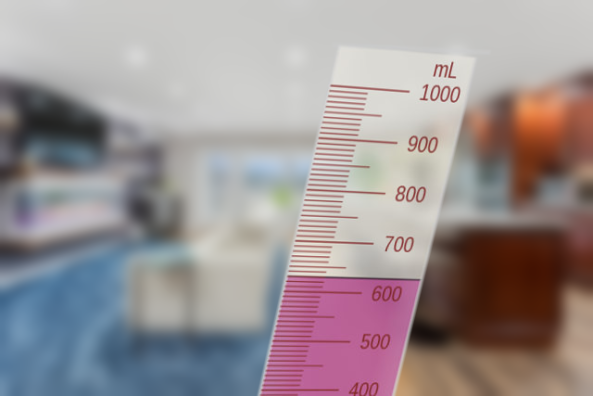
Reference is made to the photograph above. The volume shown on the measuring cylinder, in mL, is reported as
630 mL
